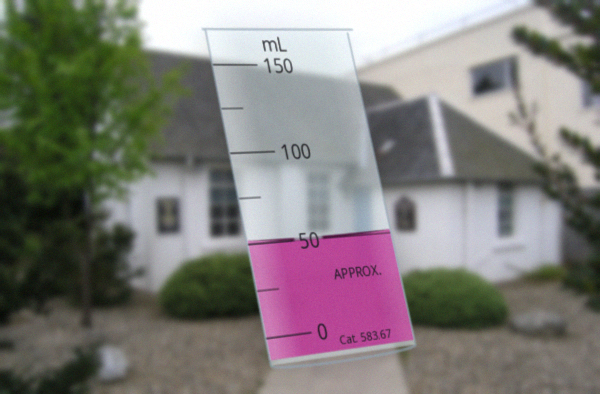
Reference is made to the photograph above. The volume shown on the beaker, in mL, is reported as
50 mL
